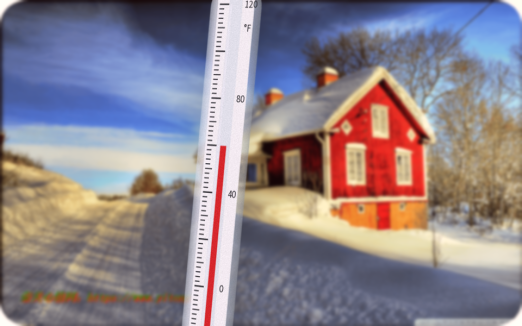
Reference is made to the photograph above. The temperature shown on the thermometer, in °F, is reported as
60 °F
